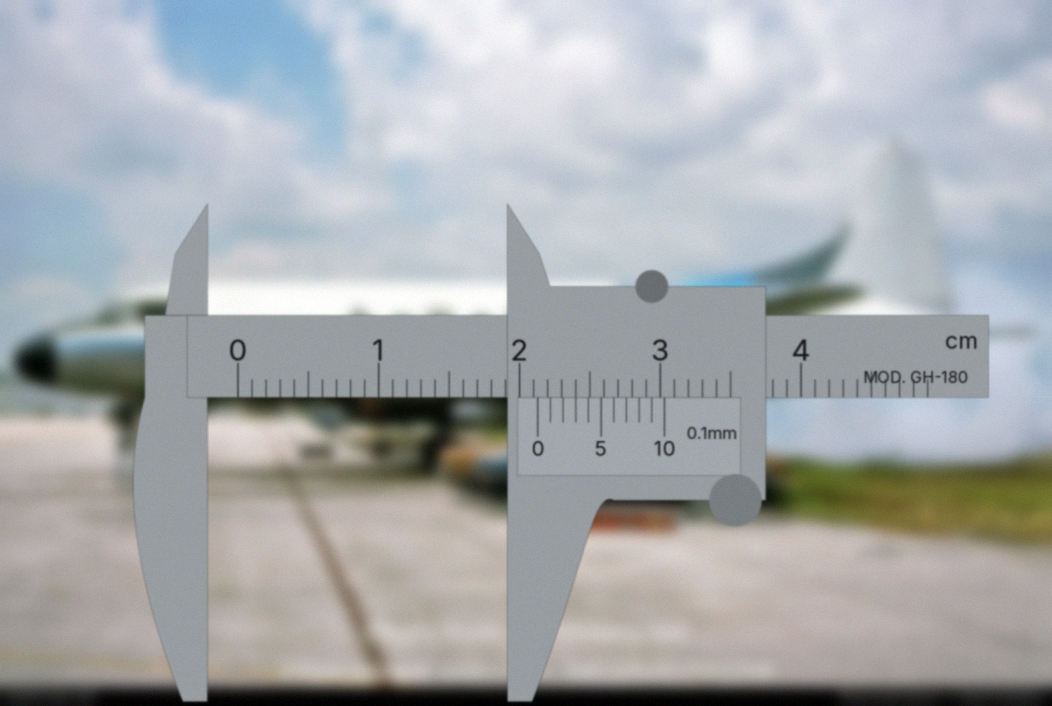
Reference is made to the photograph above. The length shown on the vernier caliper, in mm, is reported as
21.3 mm
